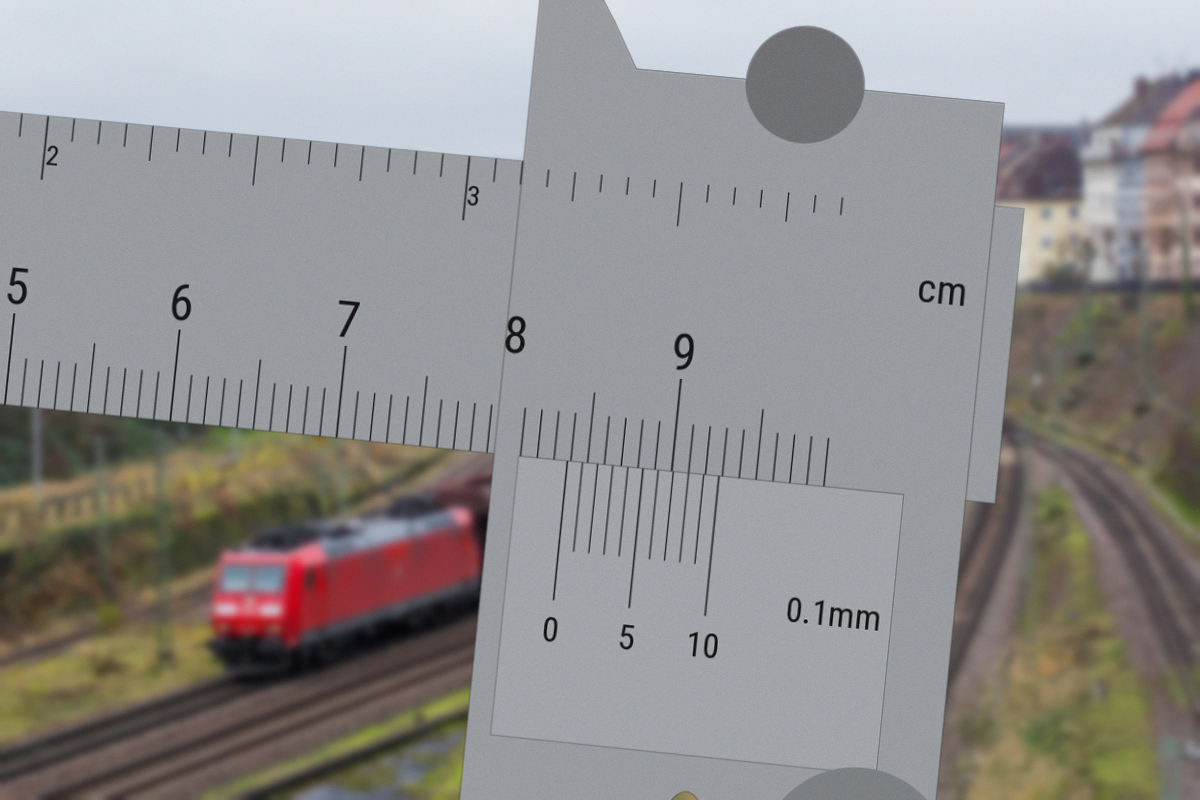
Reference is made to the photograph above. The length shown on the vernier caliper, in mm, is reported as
83.8 mm
